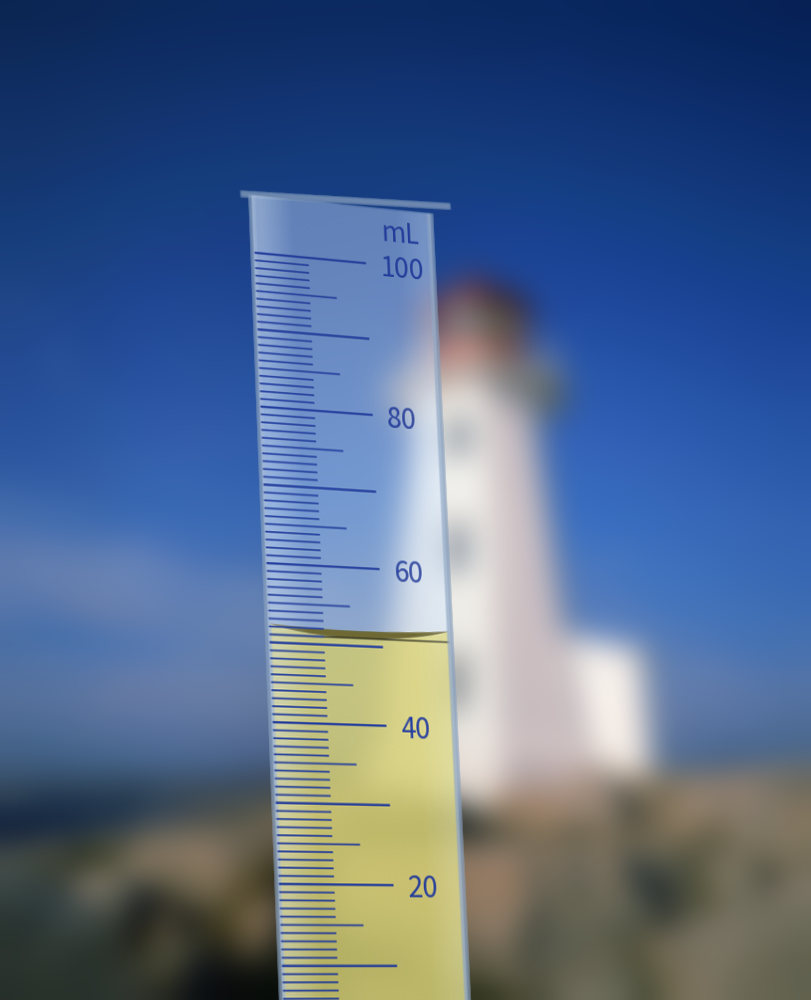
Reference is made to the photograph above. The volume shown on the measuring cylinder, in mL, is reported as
51 mL
